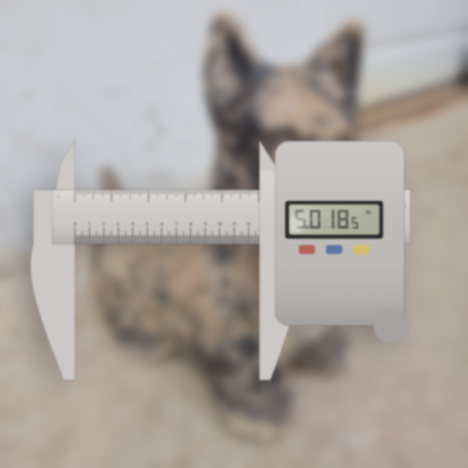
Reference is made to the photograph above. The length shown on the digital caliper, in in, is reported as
5.0185 in
